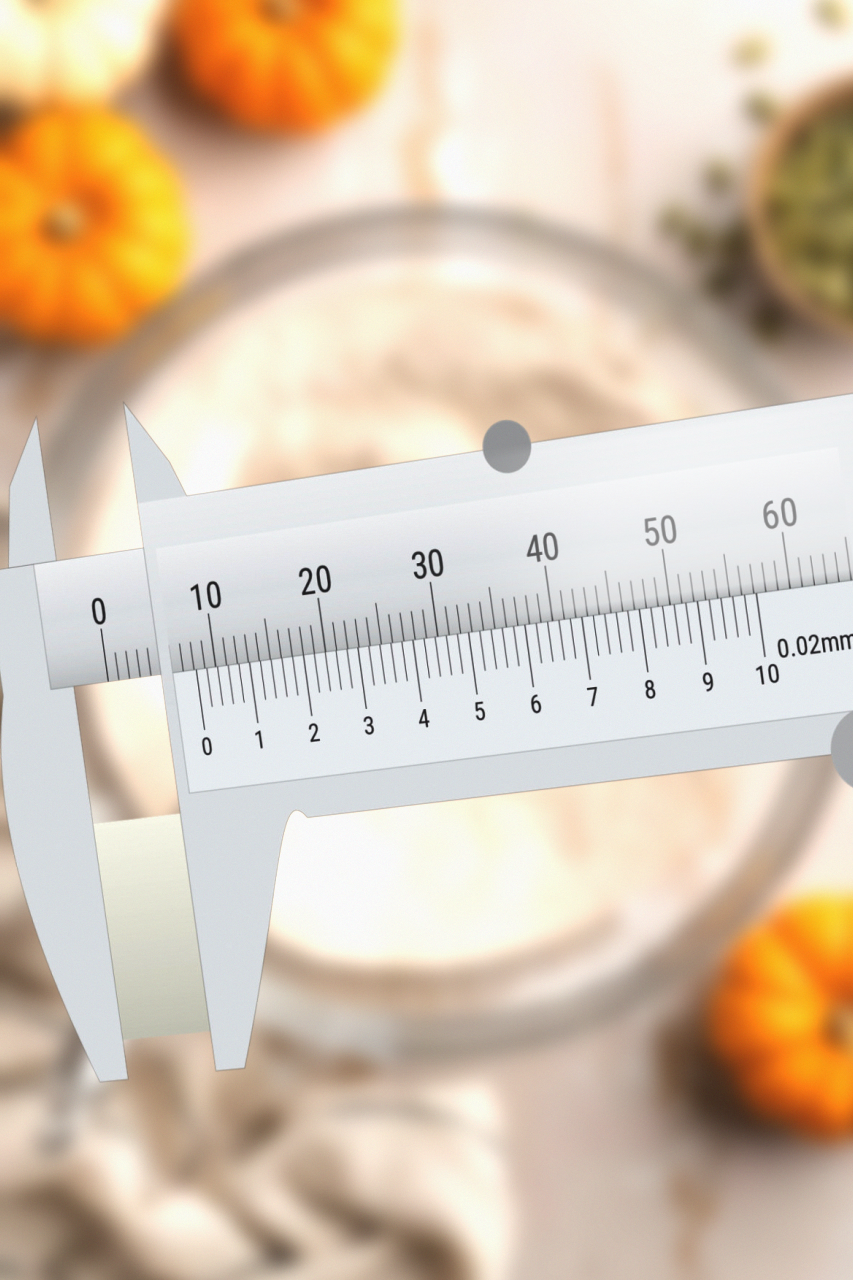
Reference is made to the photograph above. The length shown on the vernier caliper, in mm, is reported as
8.2 mm
